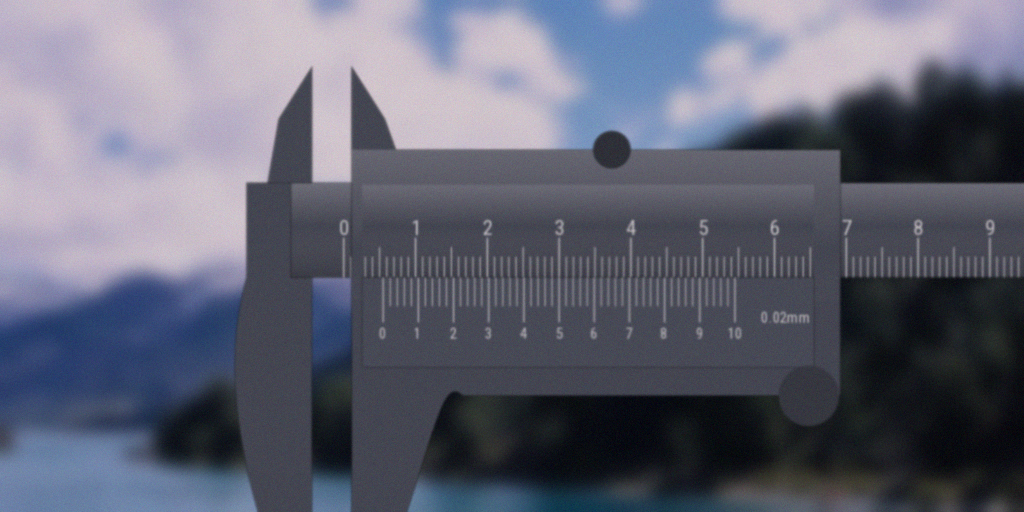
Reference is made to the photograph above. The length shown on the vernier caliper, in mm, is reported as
5.5 mm
